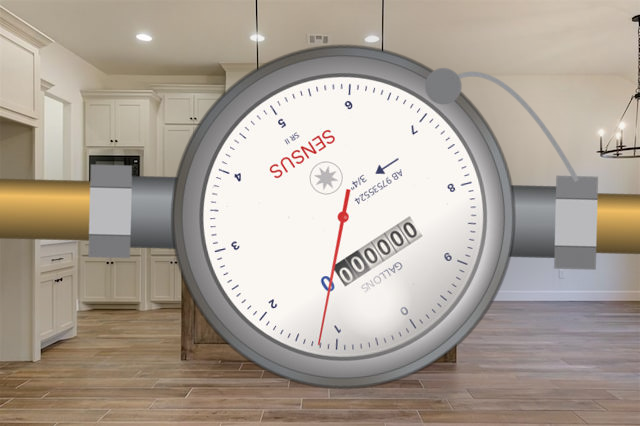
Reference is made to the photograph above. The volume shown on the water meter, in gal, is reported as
1.2 gal
